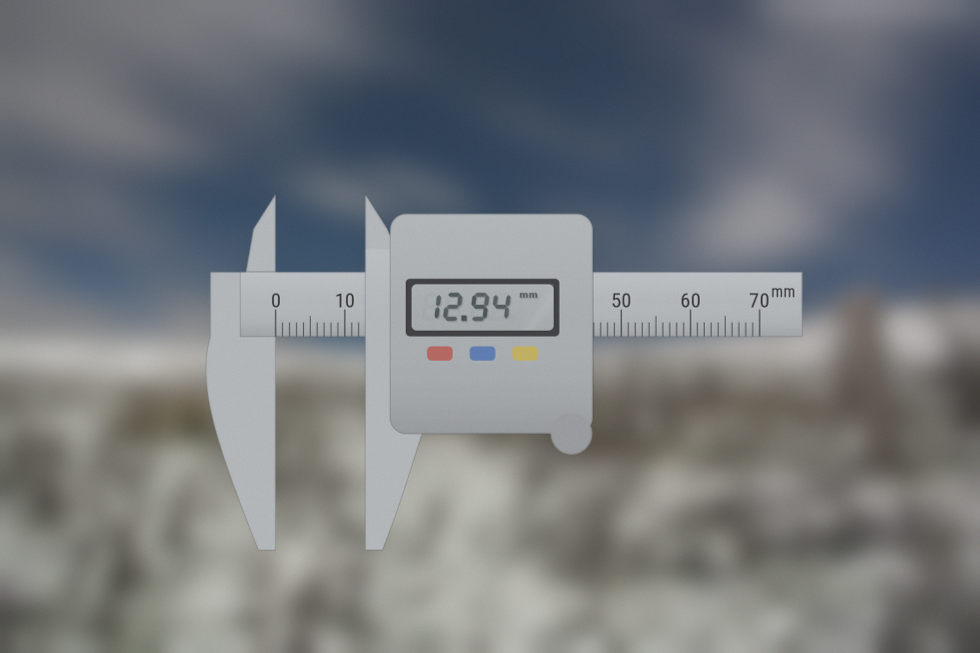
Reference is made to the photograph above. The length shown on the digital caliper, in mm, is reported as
12.94 mm
